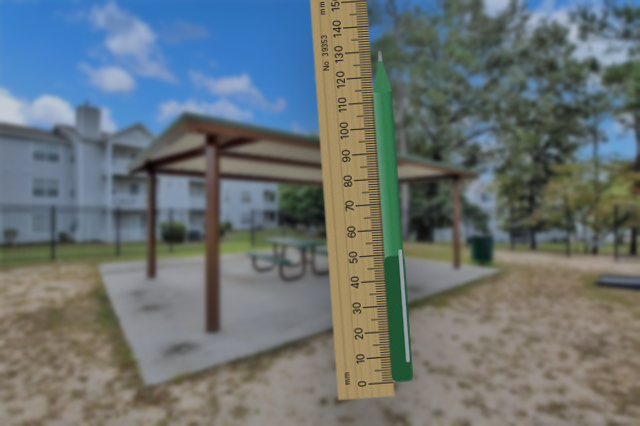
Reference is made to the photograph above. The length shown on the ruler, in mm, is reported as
130 mm
